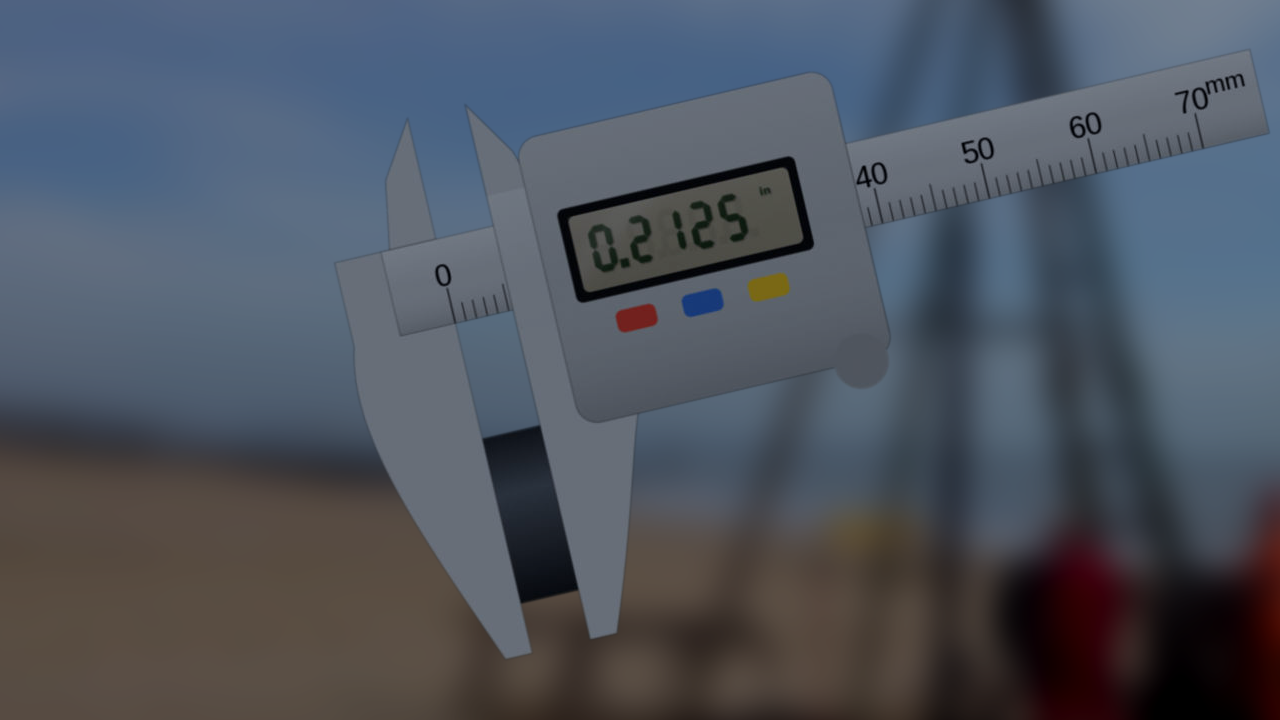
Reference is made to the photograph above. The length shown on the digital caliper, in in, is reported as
0.2125 in
